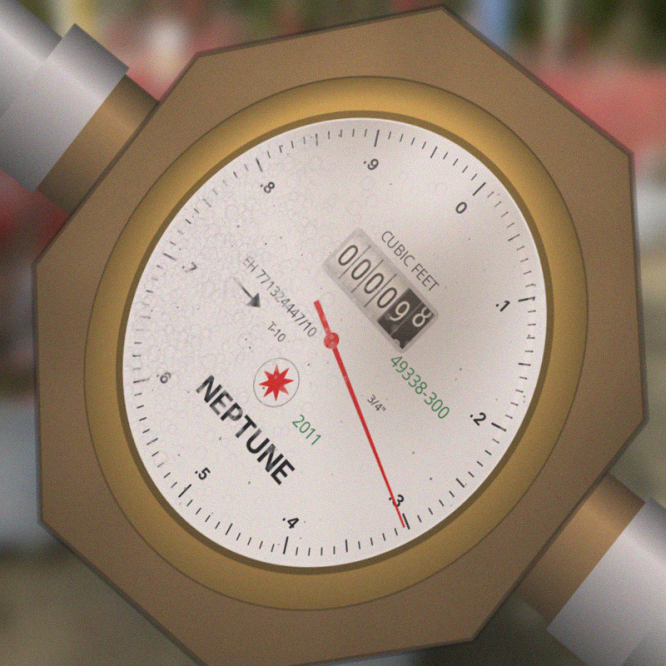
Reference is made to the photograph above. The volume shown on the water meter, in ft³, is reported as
98.30 ft³
